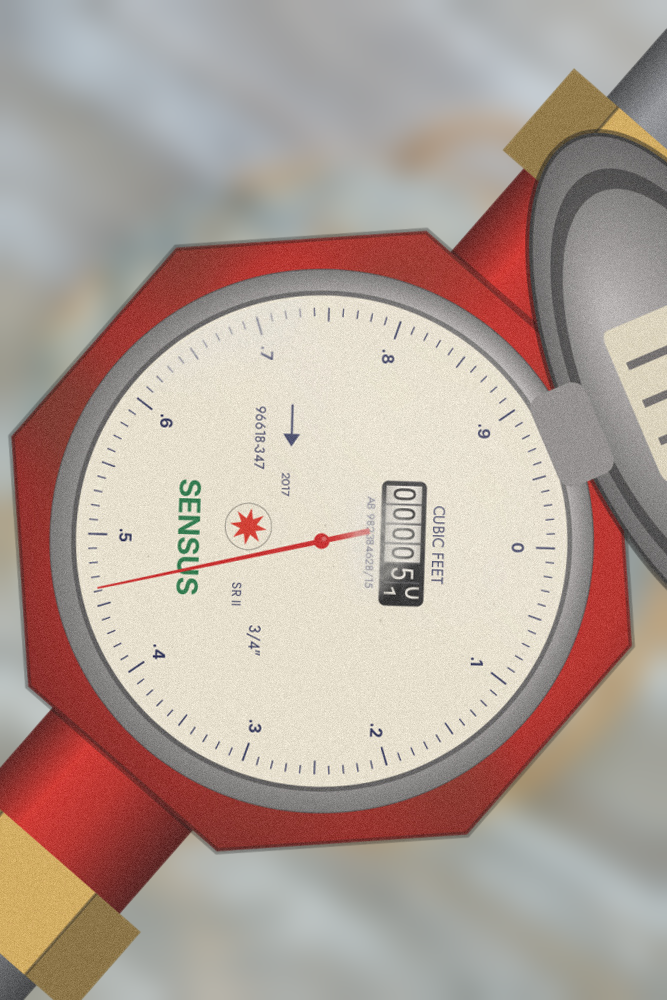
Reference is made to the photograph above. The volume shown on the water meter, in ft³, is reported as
50.46 ft³
